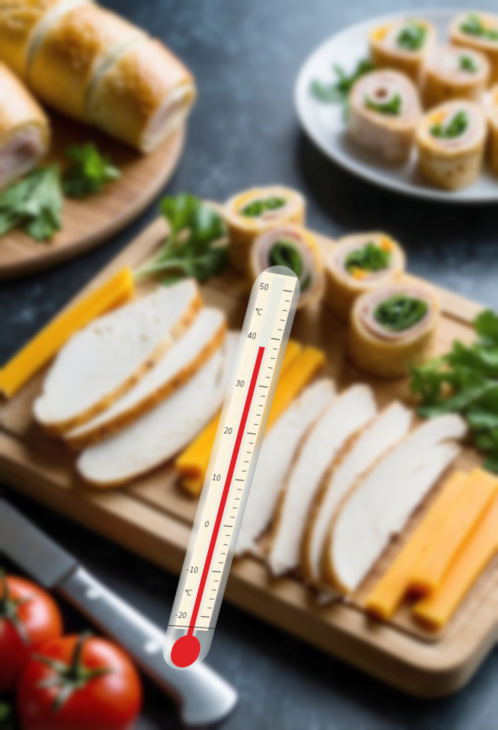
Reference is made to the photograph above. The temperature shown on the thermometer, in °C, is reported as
38 °C
